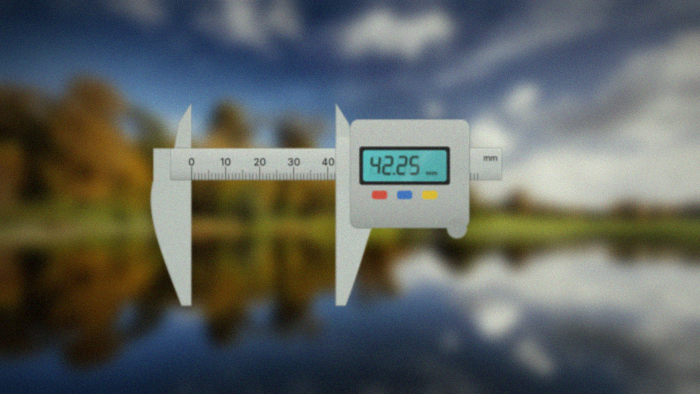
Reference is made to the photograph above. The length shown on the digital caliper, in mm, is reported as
42.25 mm
